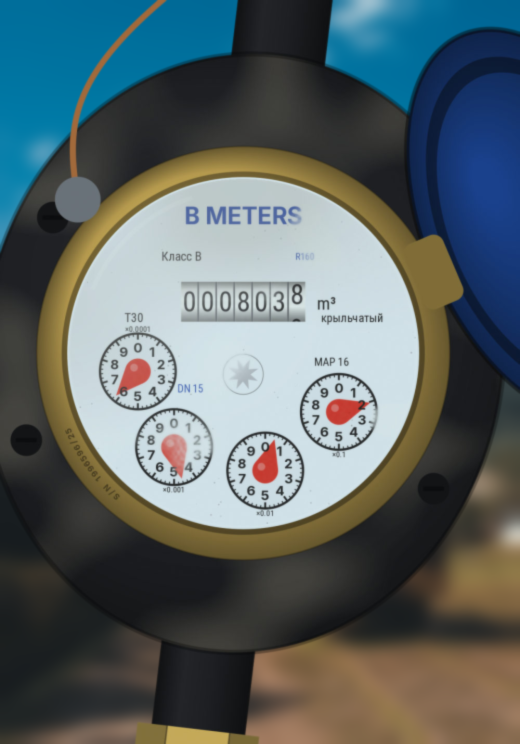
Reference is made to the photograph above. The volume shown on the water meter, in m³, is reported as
8038.2046 m³
